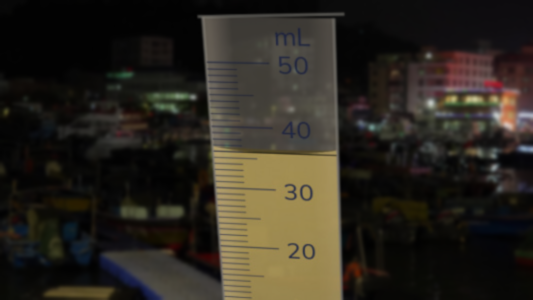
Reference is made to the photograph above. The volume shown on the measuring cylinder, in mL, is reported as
36 mL
